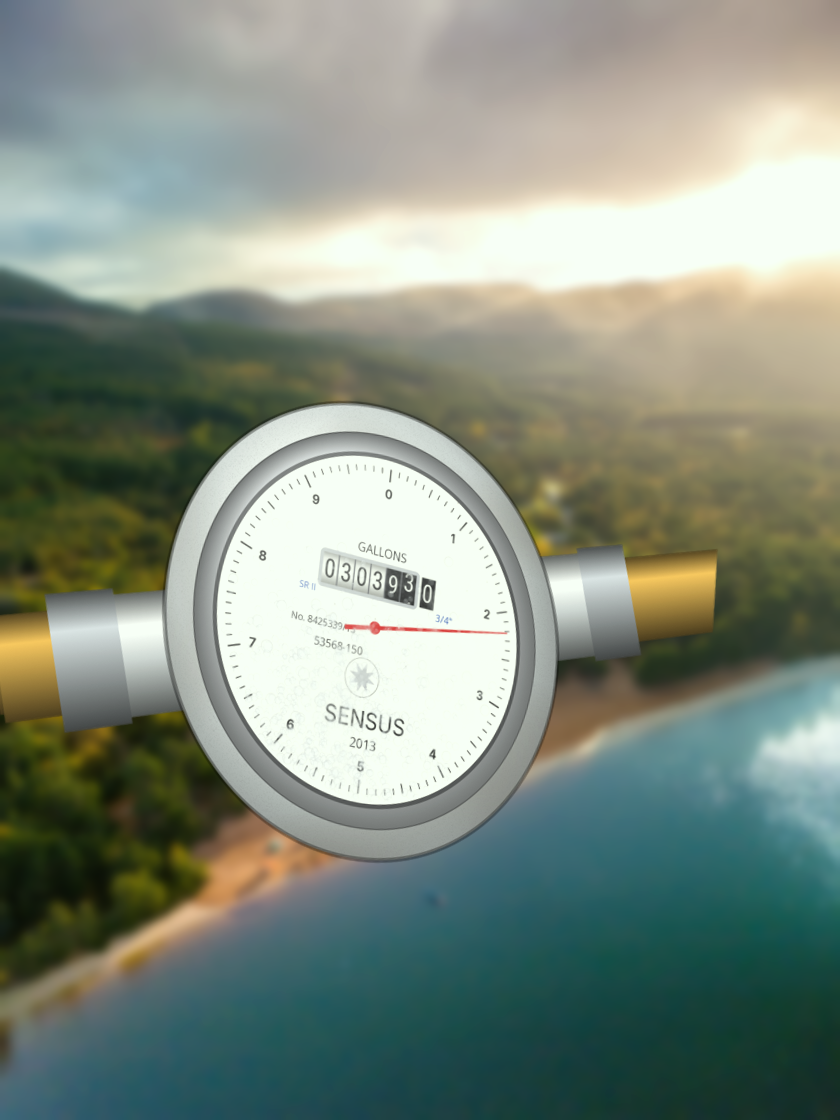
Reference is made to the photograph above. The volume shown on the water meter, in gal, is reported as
303932.2 gal
